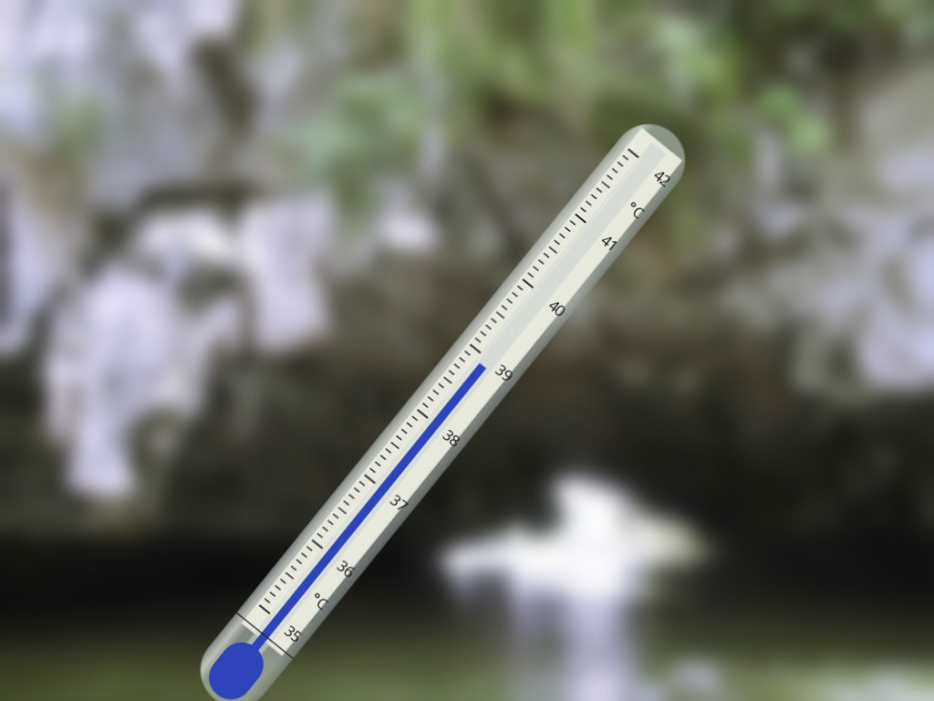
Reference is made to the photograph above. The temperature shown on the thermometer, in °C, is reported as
38.9 °C
